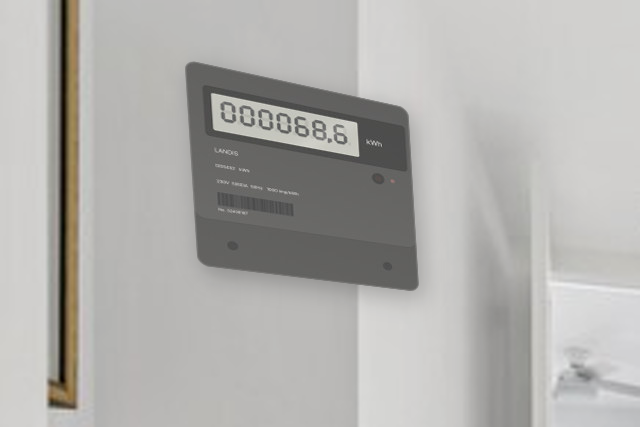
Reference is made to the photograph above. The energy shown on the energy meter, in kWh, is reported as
68.6 kWh
